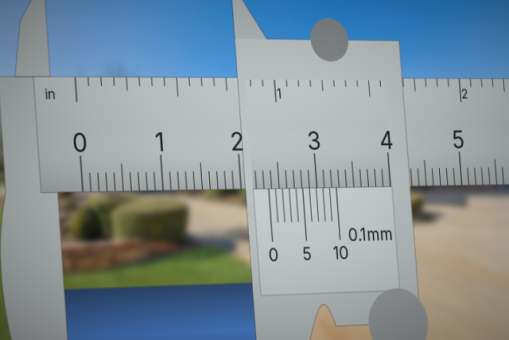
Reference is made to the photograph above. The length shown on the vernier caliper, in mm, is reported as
23.6 mm
